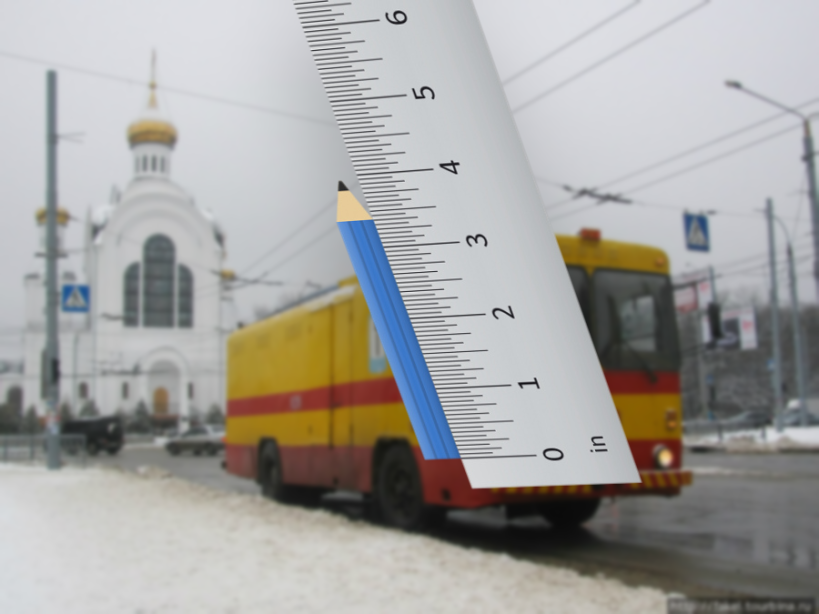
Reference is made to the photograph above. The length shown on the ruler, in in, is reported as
3.9375 in
